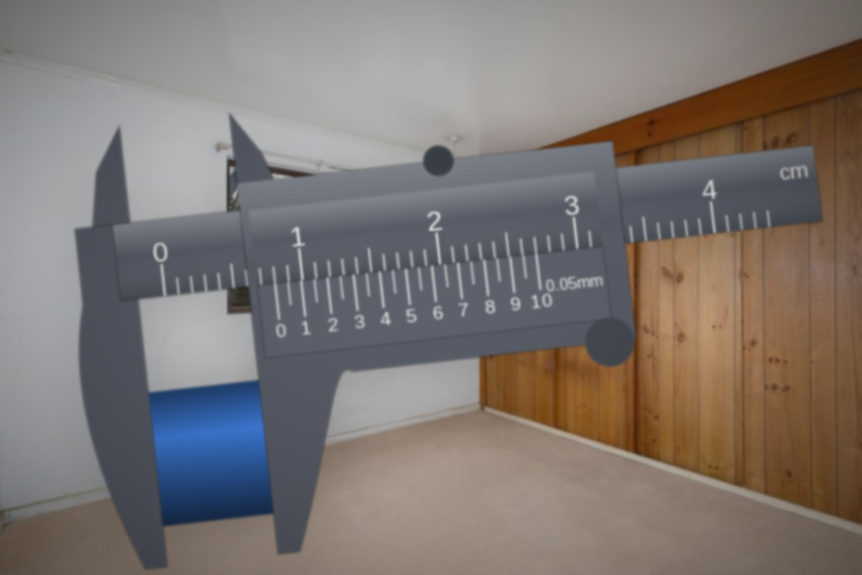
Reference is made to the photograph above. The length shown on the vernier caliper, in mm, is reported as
8.0 mm
